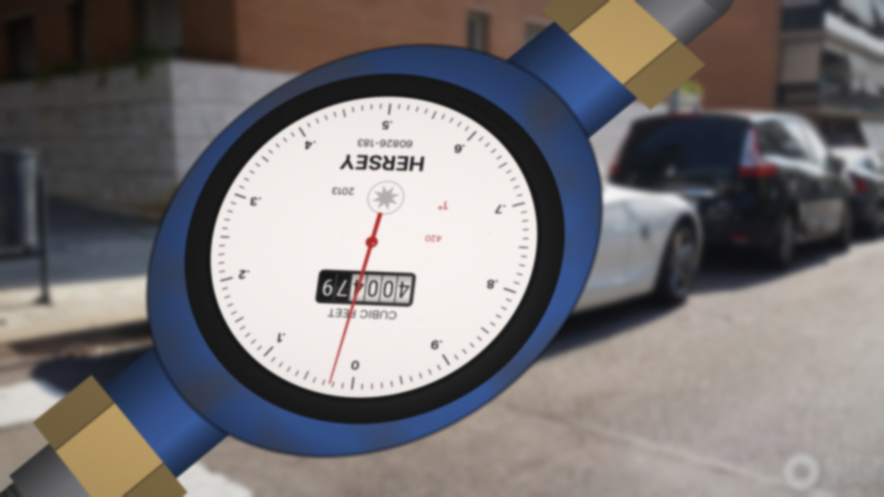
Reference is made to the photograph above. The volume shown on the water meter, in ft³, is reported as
400479.02 ft³
